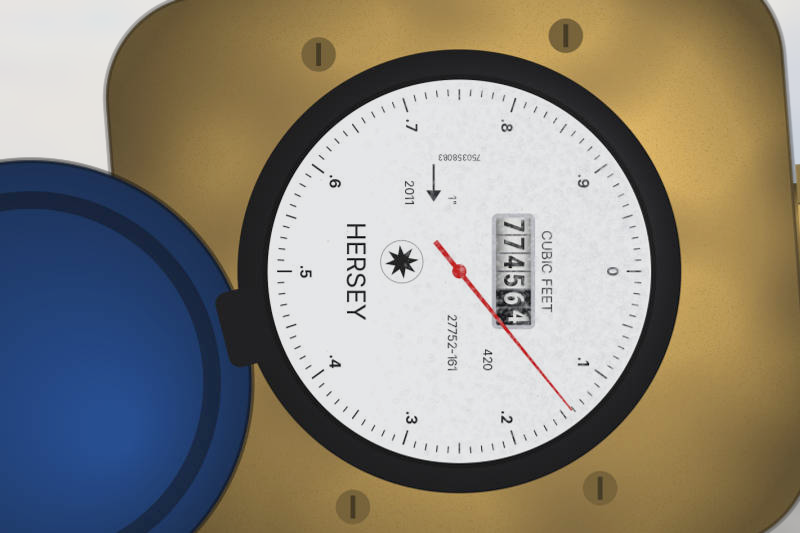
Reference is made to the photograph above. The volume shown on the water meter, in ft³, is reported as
774564.14 ft³
